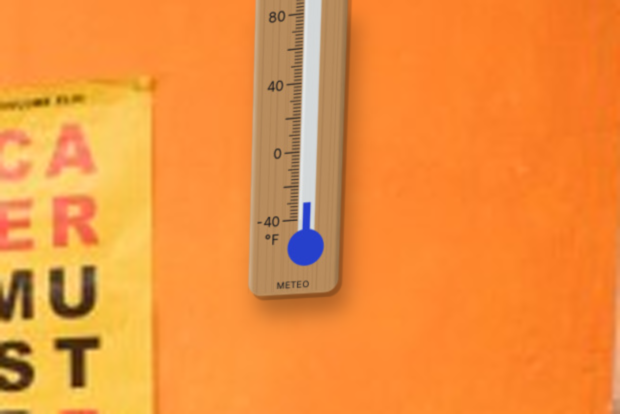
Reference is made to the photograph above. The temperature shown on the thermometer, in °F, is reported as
-30 °F
